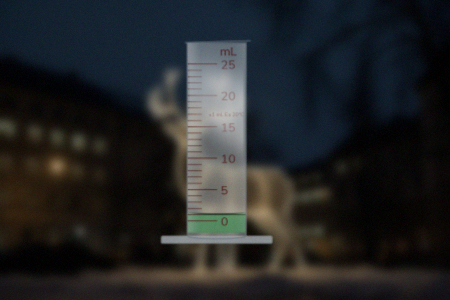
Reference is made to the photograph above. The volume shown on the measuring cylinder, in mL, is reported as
1 mL
